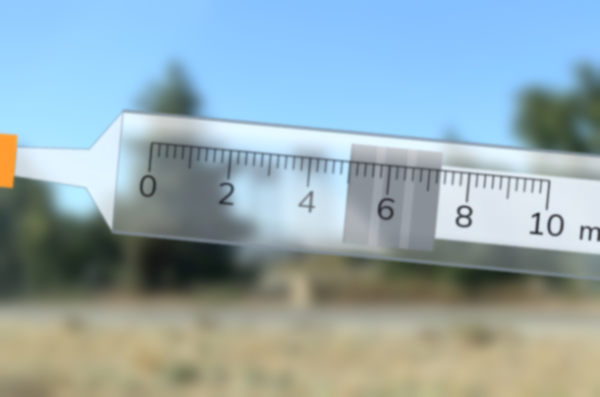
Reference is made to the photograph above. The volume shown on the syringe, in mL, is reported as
5 mL
